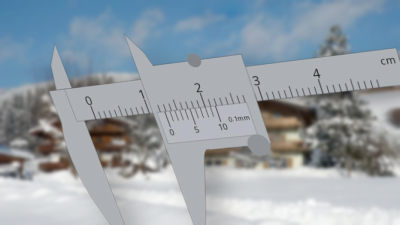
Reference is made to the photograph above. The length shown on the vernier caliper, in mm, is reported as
12.8 mm
